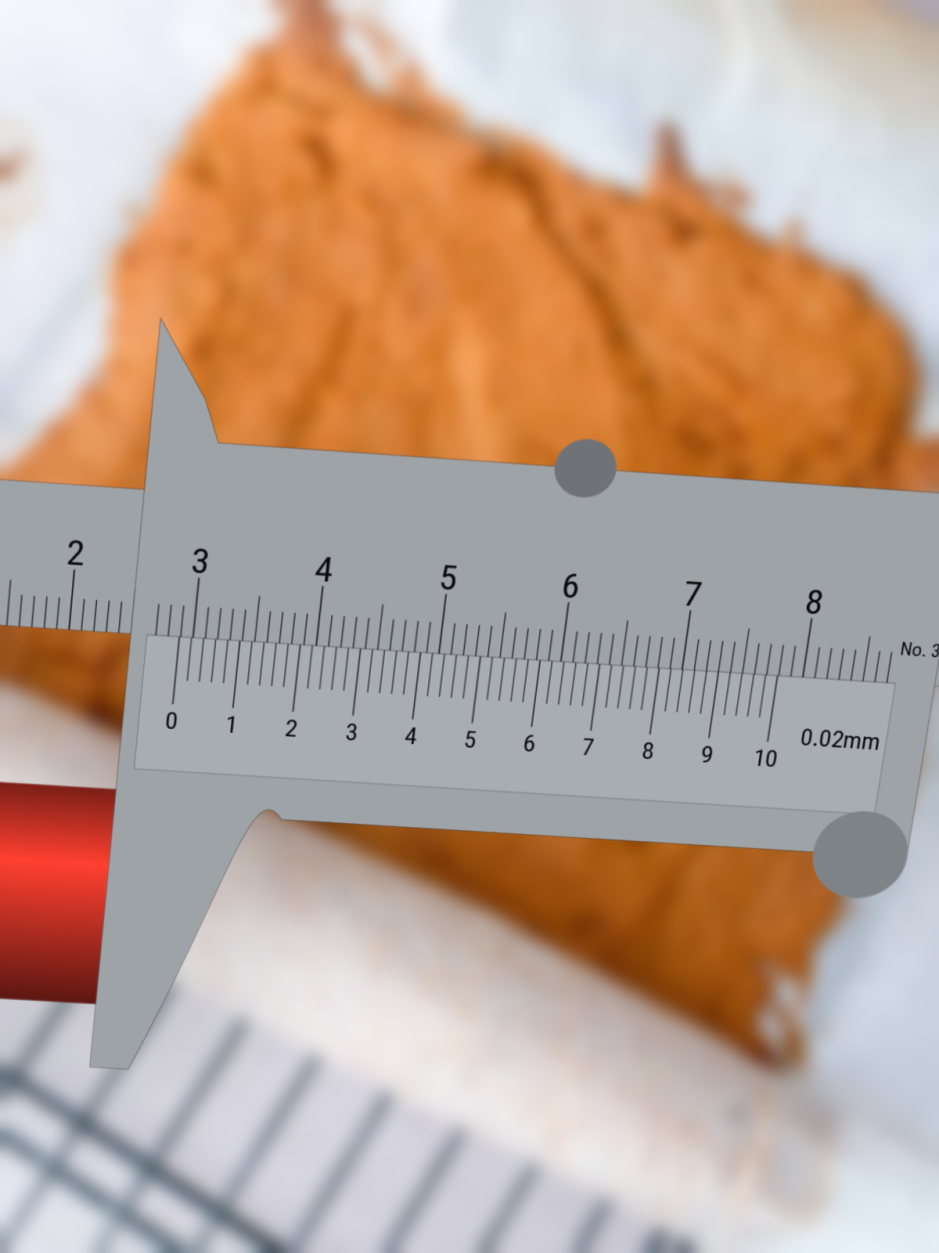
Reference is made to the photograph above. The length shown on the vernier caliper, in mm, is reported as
28.9 mm
